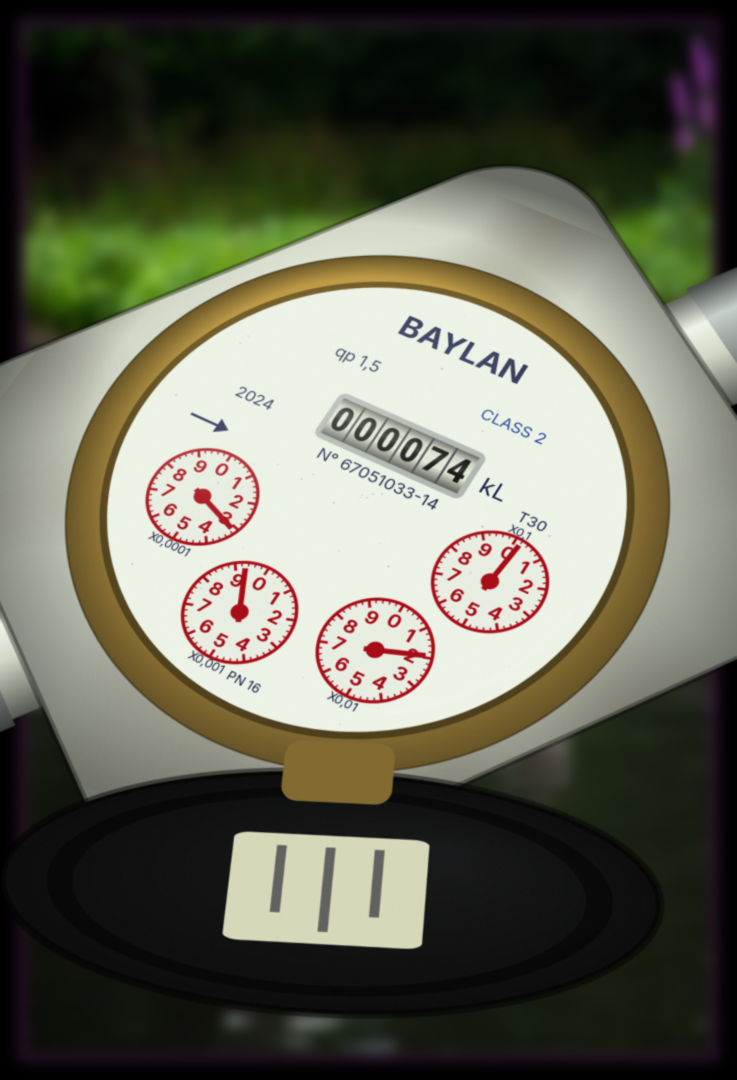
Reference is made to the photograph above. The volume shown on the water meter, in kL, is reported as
74.0193 kL
